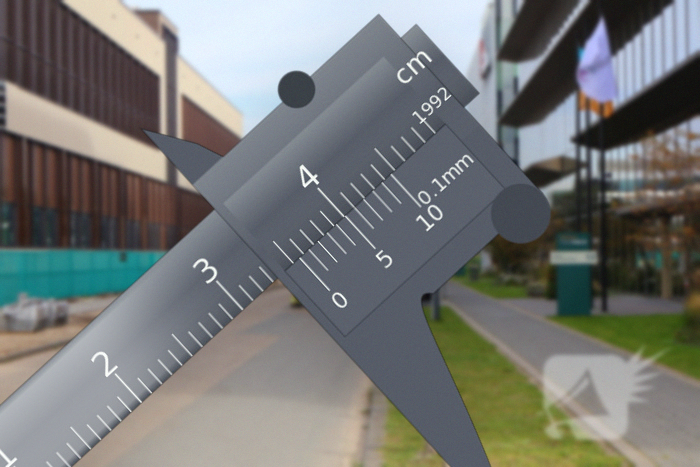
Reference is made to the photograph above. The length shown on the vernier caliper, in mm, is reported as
35.6 mm
